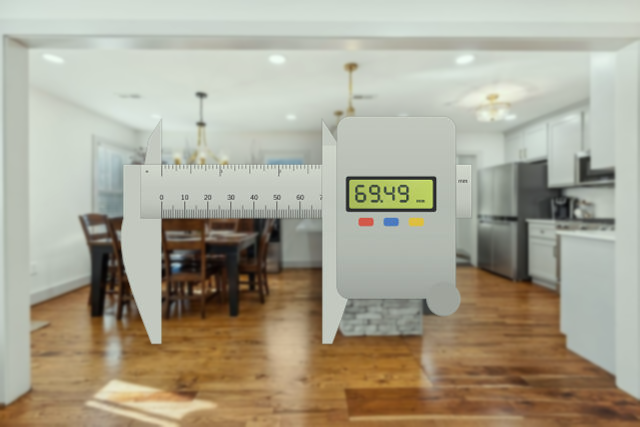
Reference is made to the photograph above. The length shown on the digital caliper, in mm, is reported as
69.49 mm
